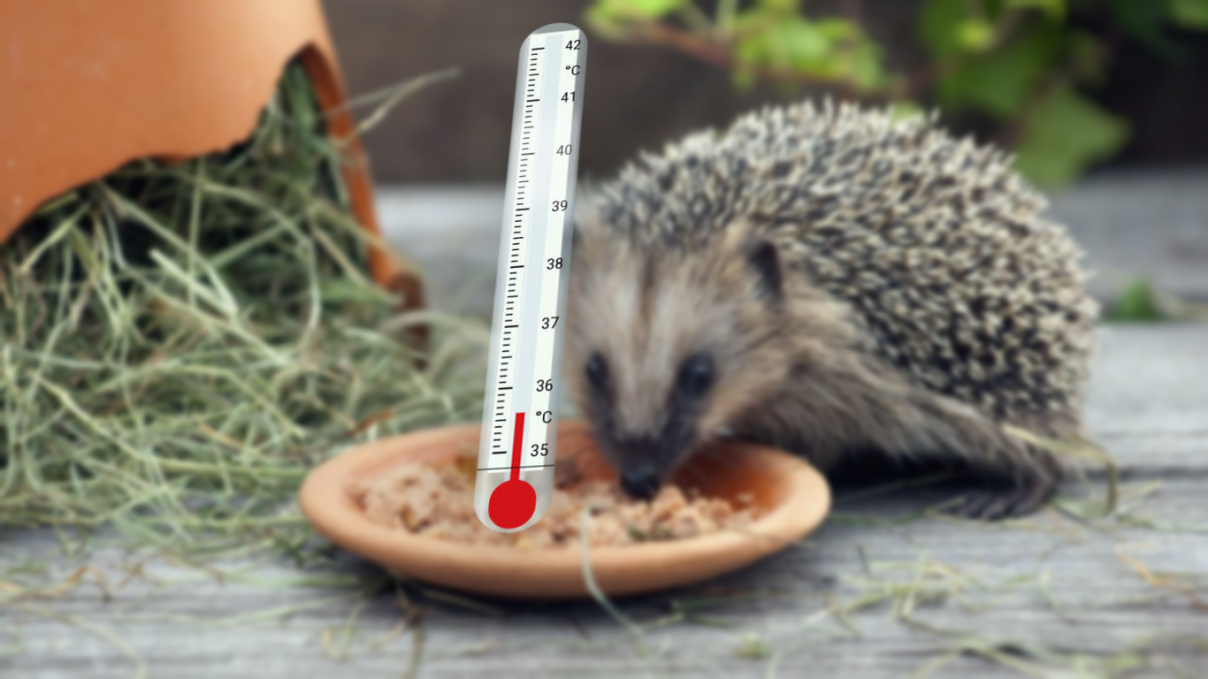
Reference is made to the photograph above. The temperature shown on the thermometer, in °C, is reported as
35.6 °C
